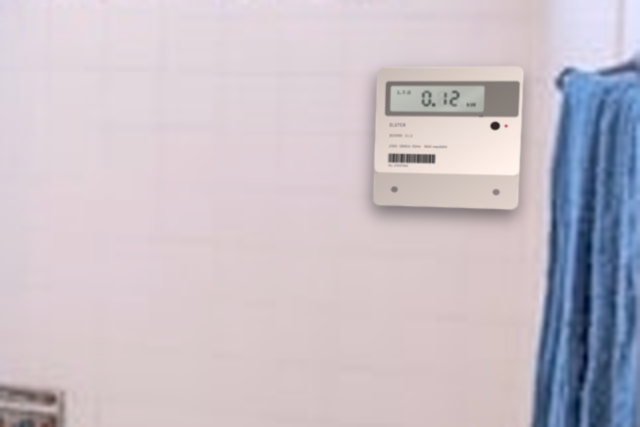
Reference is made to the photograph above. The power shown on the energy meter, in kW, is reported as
0.12 kW
